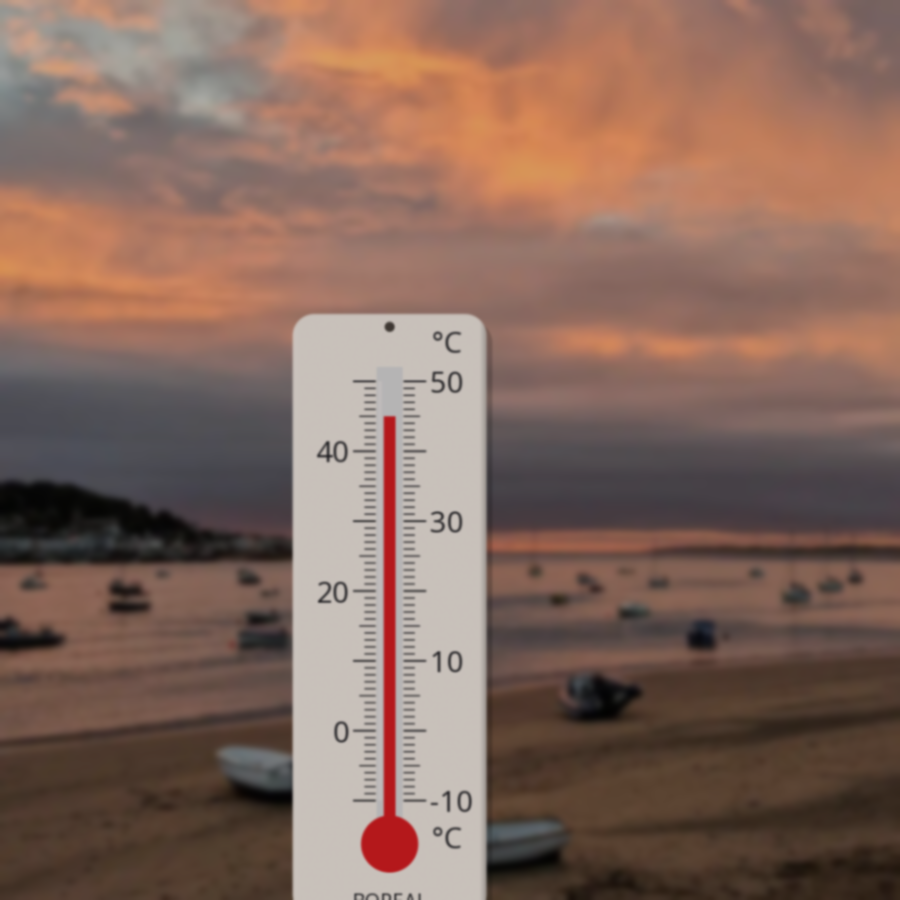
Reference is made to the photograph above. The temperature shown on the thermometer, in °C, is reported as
45 °C
